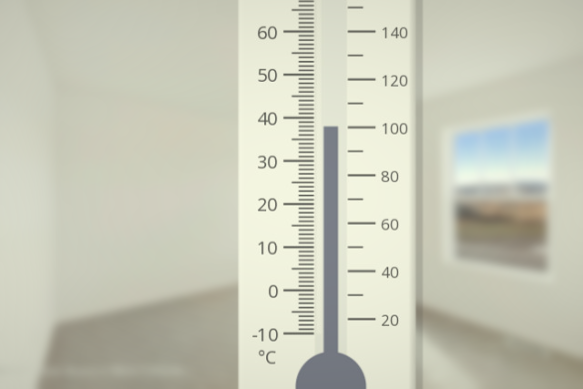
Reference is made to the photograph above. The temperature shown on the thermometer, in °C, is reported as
38 °C
